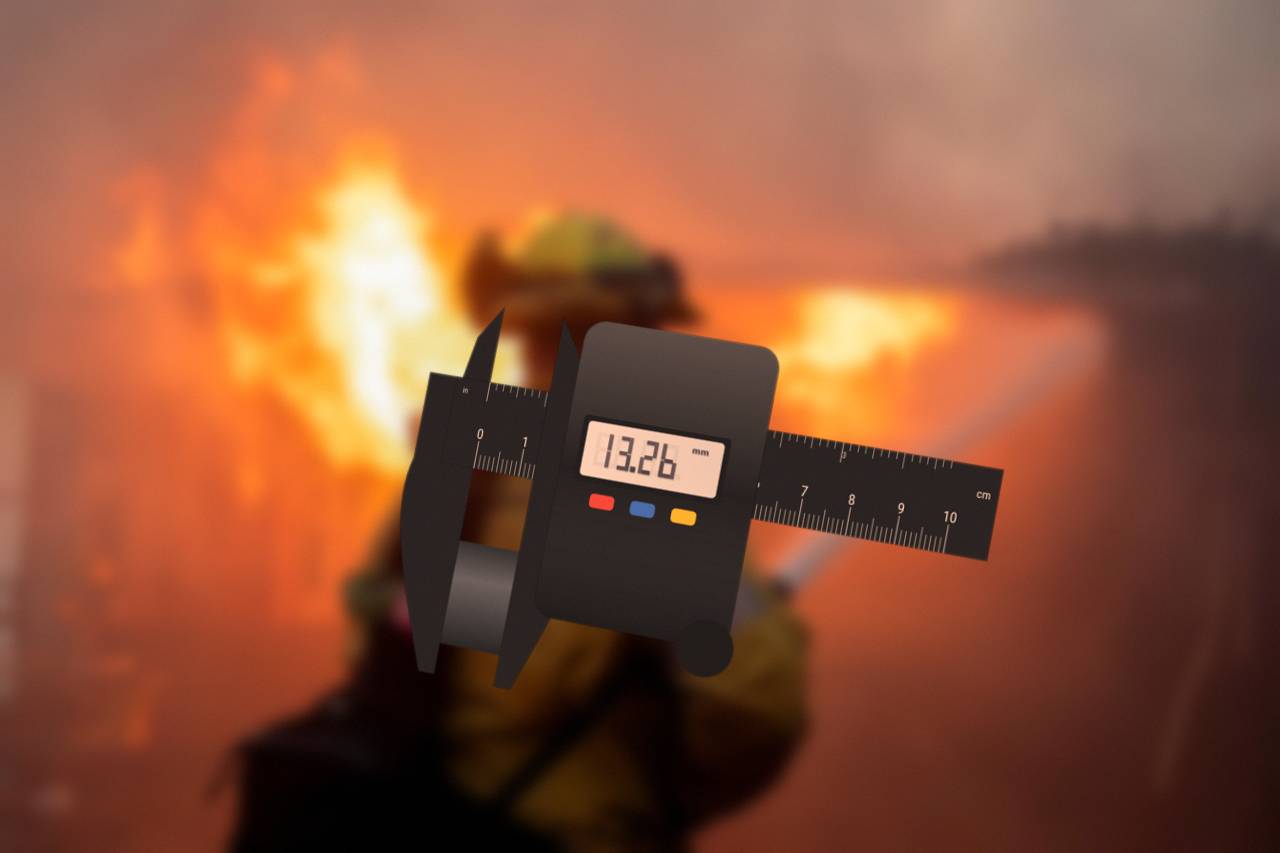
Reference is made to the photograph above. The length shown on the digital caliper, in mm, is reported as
13.26 mm
